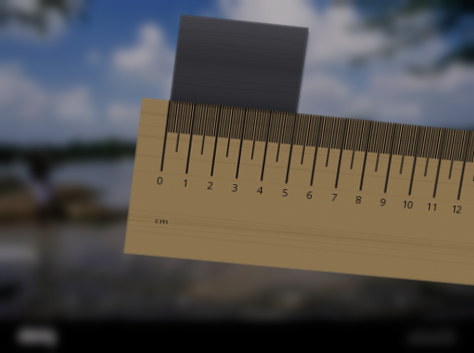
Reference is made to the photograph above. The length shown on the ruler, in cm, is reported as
5 cm
